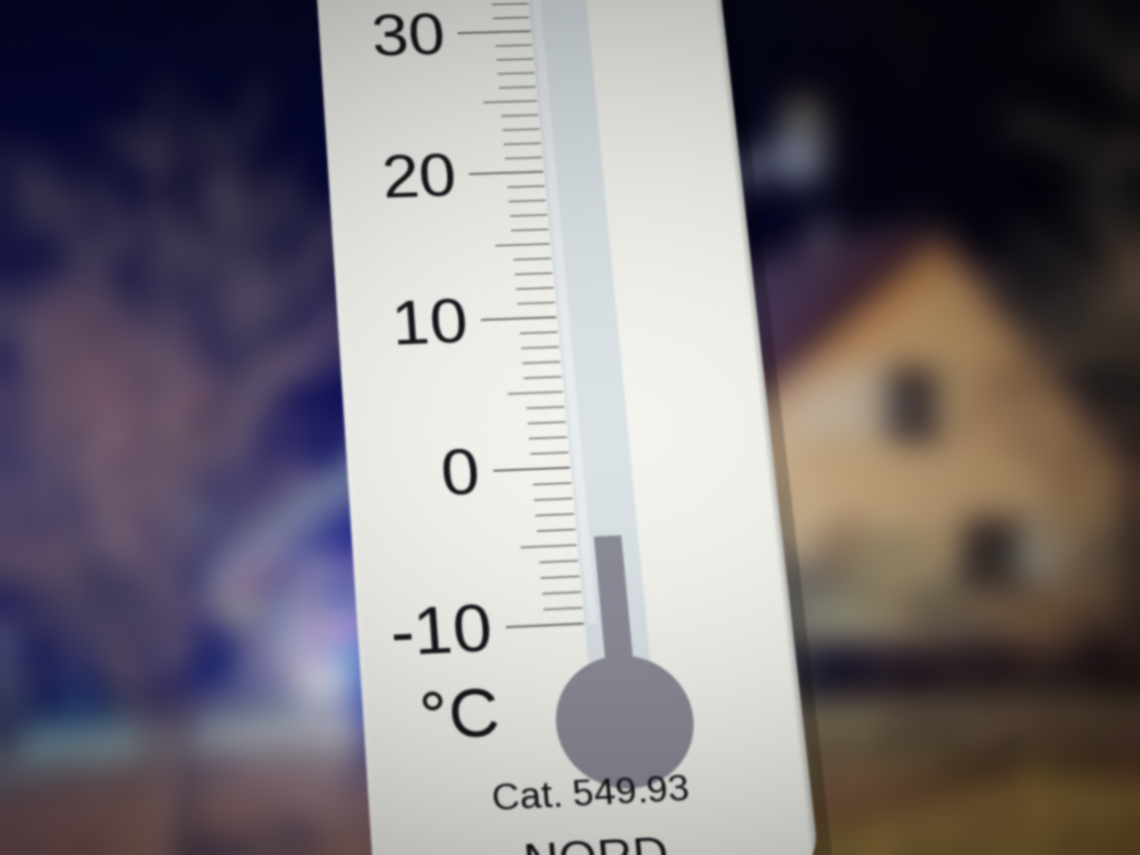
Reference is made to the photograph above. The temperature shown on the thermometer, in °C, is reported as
-4.5 °C
